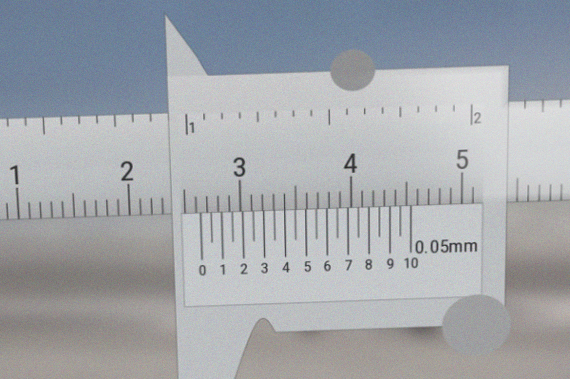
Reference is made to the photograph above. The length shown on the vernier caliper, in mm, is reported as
26.4 mm
